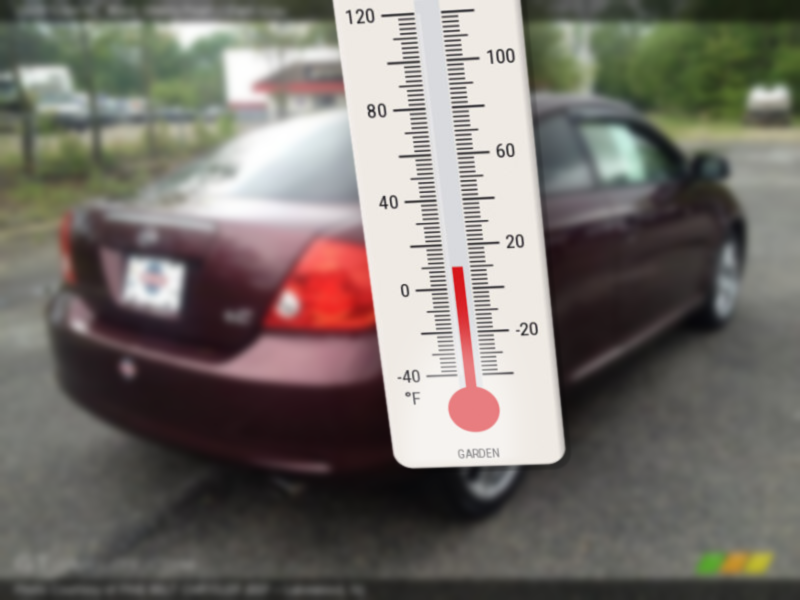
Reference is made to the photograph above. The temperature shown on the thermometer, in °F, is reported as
10 °F
